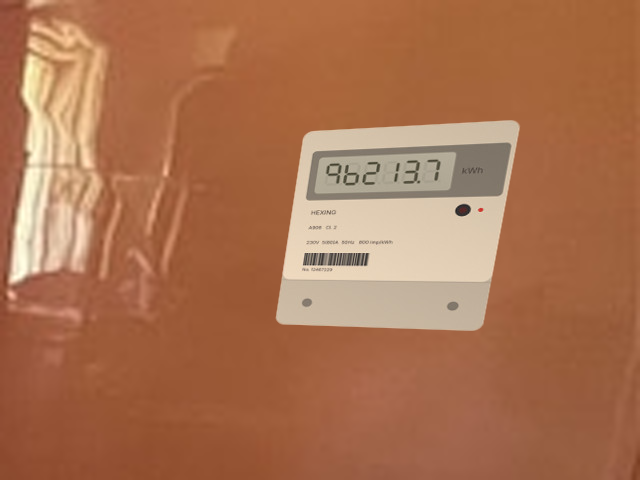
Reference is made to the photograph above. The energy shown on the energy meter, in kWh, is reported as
96213.7 kWh
